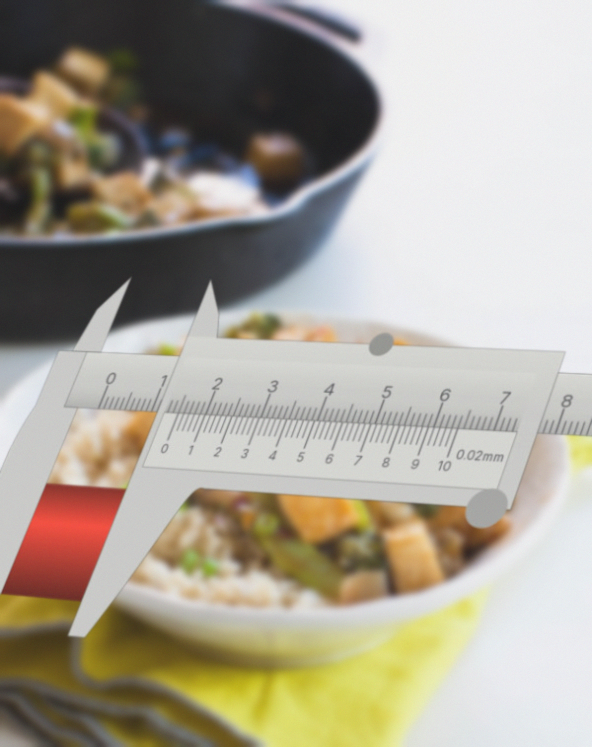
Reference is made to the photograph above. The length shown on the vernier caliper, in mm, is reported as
15.0 mm
